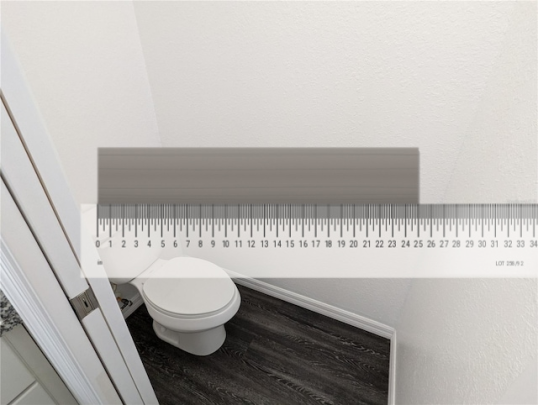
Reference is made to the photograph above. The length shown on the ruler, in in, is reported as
25 in
